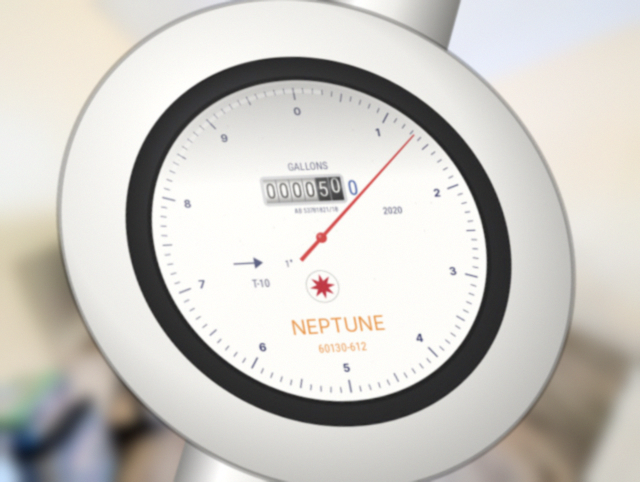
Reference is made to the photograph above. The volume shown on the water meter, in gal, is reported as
501.3 gal
